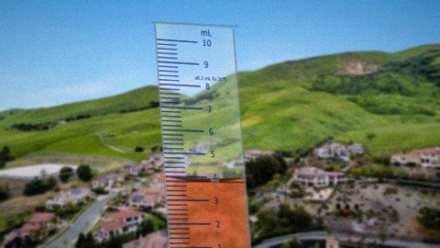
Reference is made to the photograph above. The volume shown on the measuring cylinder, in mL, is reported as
3.8 mL
